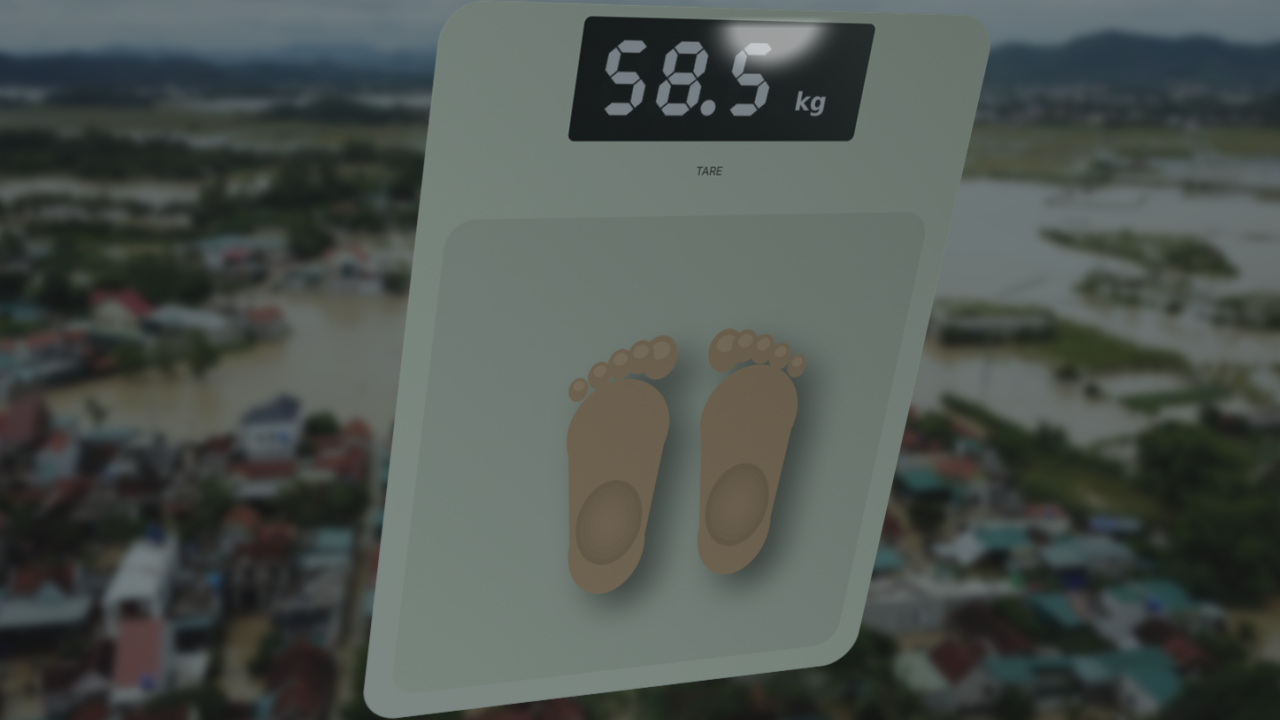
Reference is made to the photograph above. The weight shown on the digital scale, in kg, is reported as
58.5 kg
